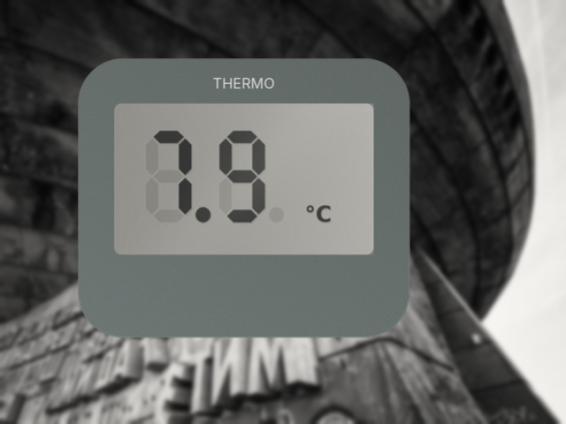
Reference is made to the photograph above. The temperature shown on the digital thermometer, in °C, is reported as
7.9 °C
